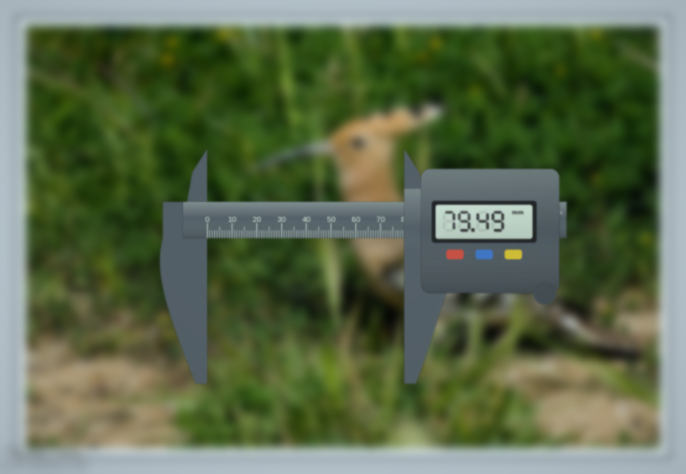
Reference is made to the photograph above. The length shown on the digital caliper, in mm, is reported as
79.49 mm
